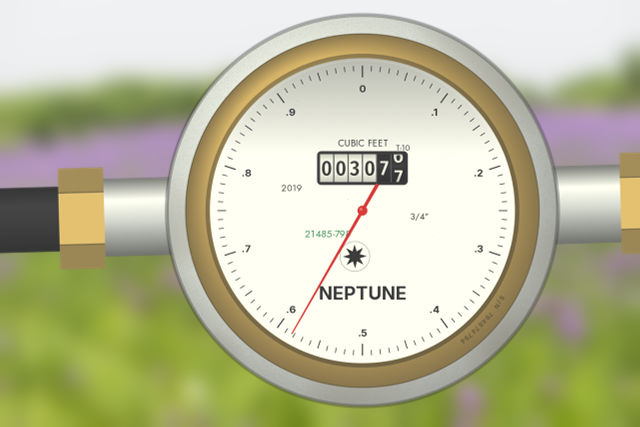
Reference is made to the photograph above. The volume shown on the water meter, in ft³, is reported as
3076.58 ft³
